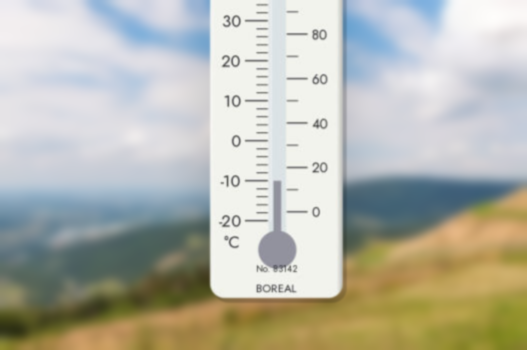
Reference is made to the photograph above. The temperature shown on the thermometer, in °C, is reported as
-10 °C
